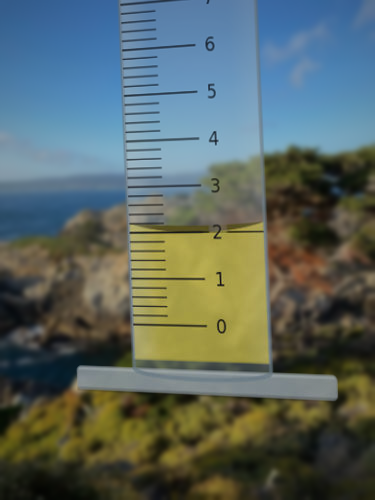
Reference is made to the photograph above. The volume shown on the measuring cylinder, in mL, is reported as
2 mL
